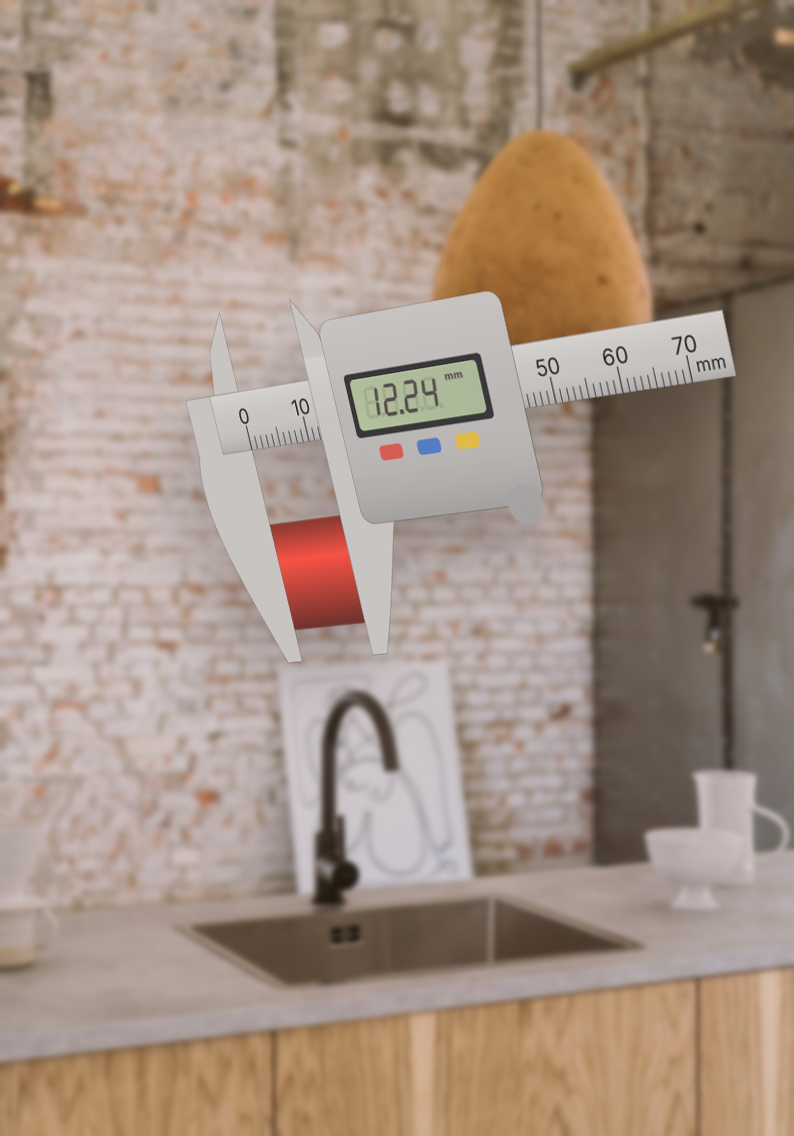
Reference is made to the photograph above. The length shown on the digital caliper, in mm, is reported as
12.24 mm
